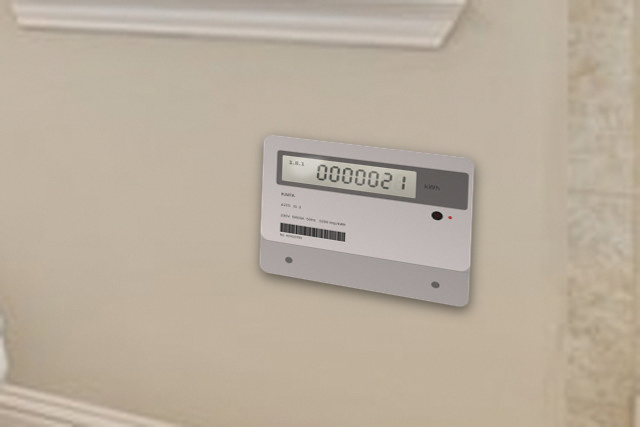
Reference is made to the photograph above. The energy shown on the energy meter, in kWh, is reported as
21 kWh
